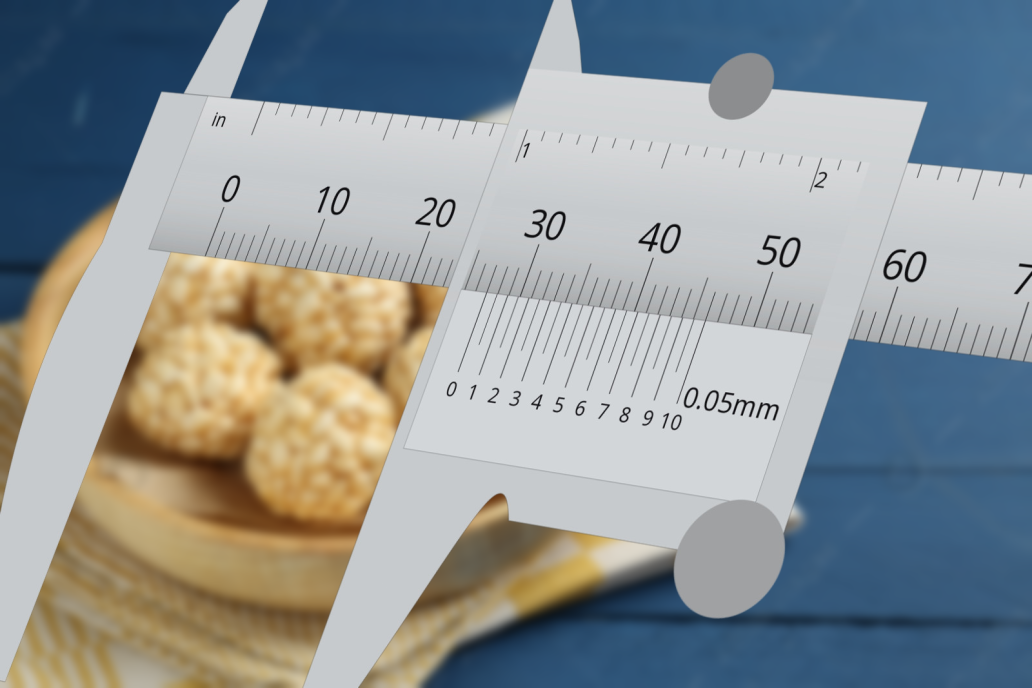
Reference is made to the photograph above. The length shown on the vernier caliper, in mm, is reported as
27.0 mm
